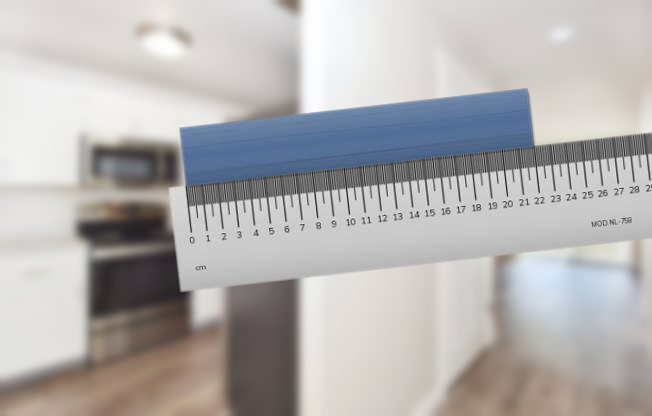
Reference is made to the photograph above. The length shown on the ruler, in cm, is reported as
22 cm
